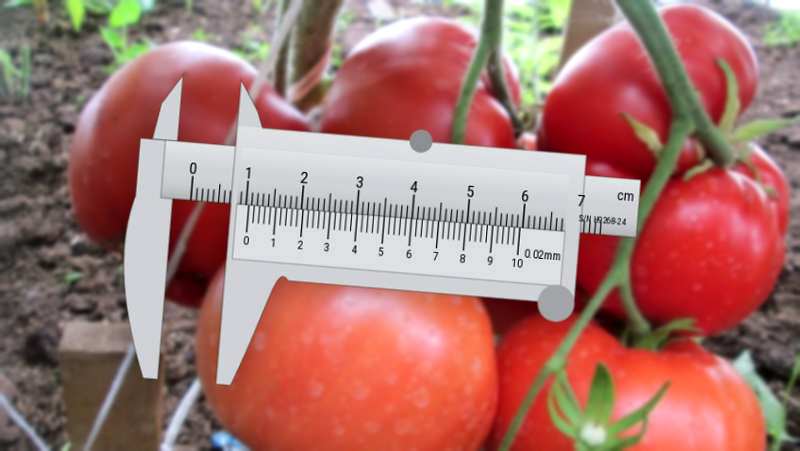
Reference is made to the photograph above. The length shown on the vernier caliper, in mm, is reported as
10.5 mm
